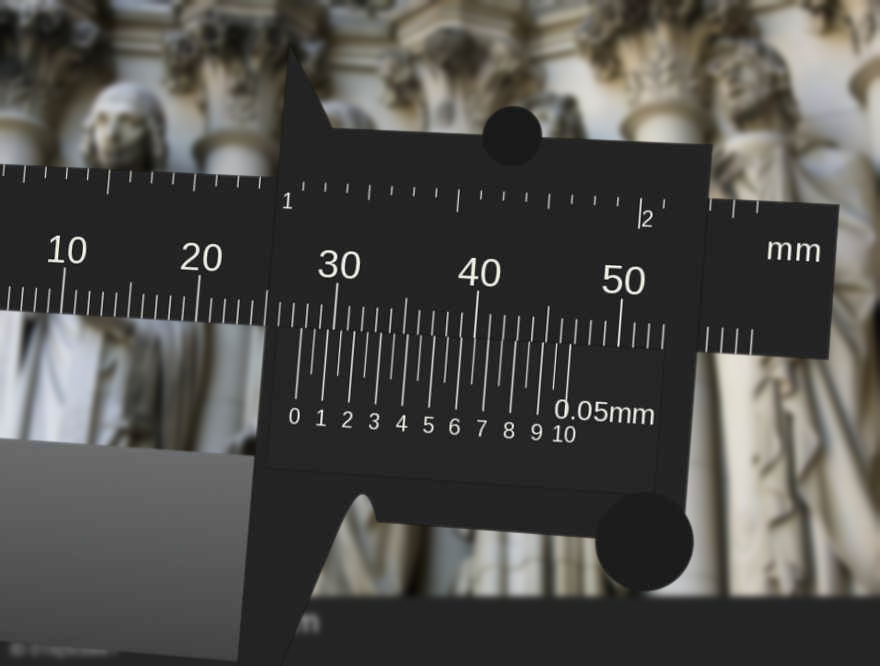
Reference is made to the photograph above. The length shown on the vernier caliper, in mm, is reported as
27.7 mm
